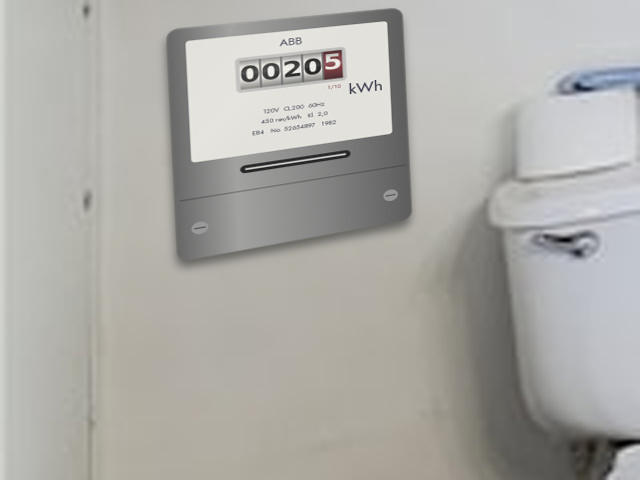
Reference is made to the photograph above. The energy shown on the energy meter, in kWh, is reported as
20.5 kWh
